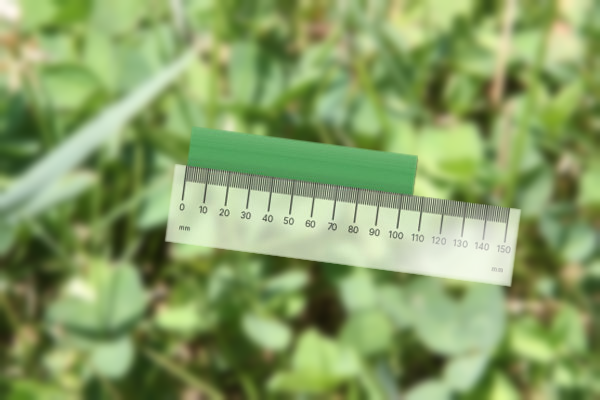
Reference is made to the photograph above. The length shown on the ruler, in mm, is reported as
105 mm
